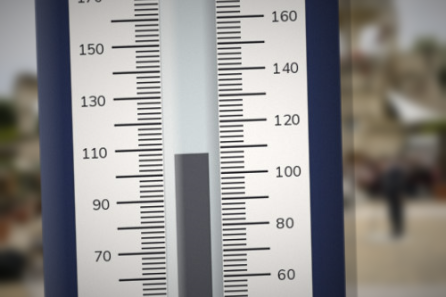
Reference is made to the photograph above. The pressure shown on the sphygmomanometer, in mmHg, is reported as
108 mmHg
